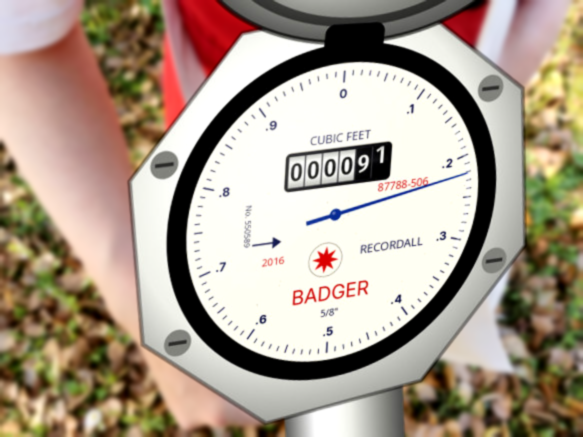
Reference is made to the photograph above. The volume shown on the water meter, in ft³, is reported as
91.22 ft³
